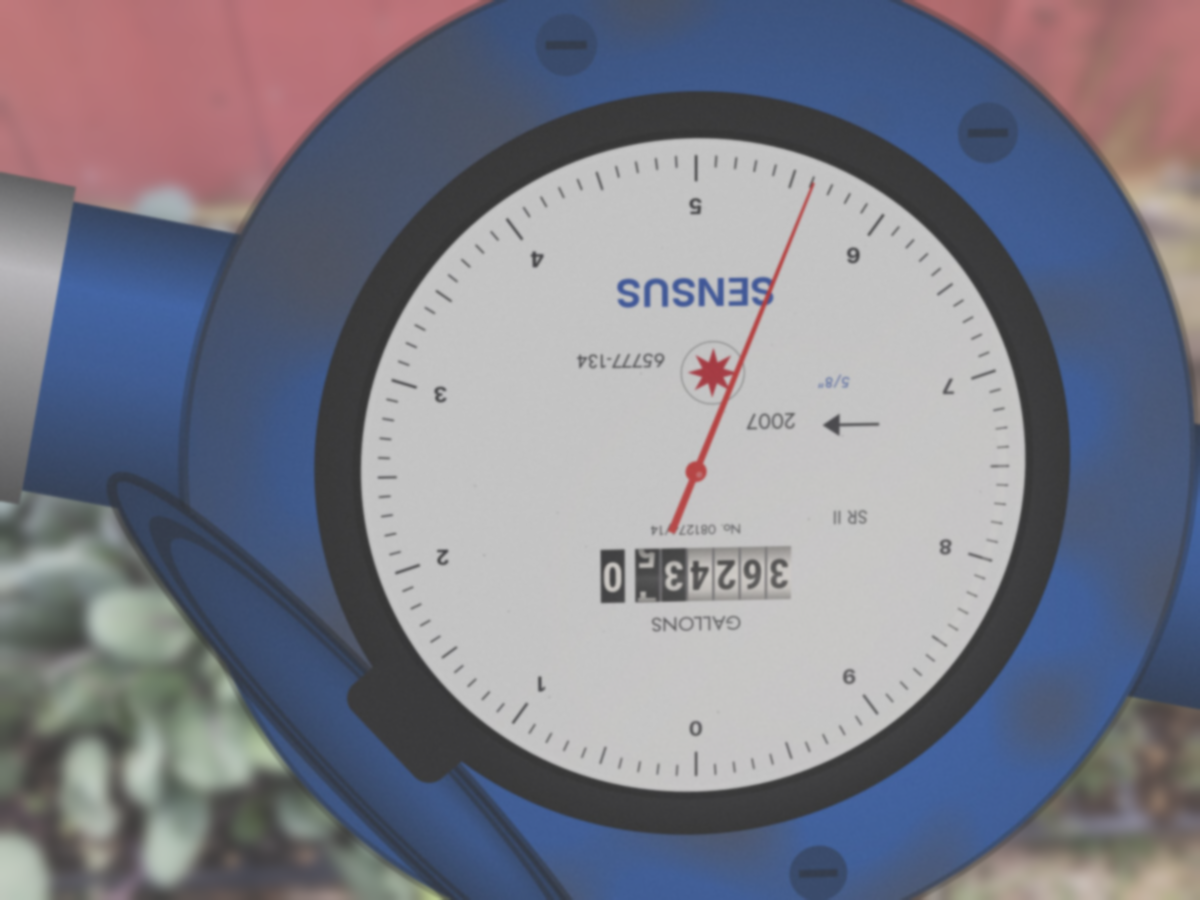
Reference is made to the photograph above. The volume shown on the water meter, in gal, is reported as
3624345.6 gal
